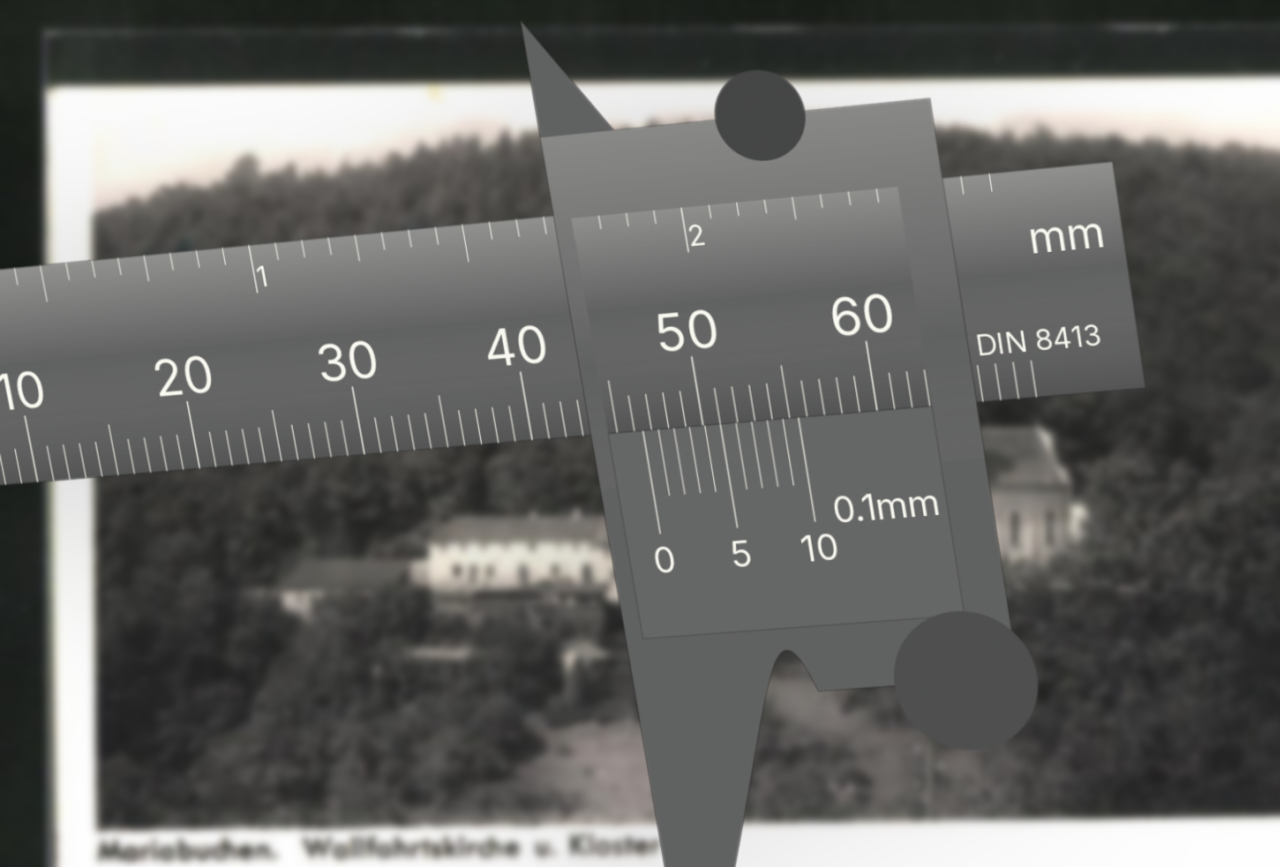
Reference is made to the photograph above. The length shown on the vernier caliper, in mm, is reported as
46.5 mm
